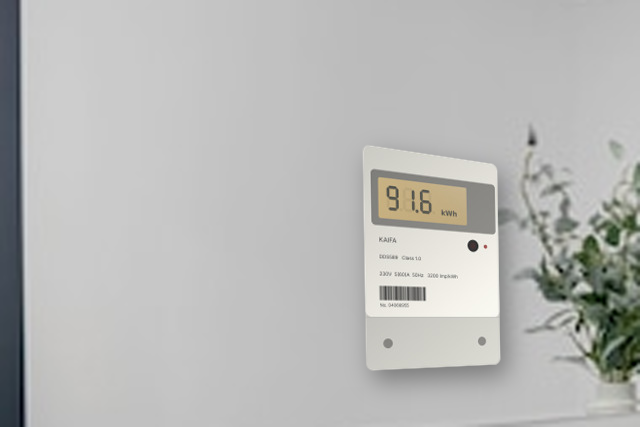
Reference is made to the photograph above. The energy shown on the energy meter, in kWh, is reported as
91.6 kWh
